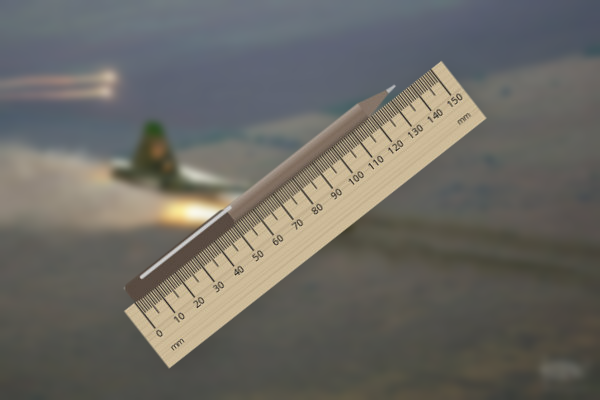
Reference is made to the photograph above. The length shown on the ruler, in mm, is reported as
135 mm
